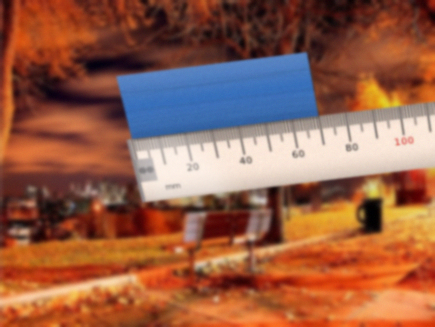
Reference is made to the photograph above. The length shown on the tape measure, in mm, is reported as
70 mm
